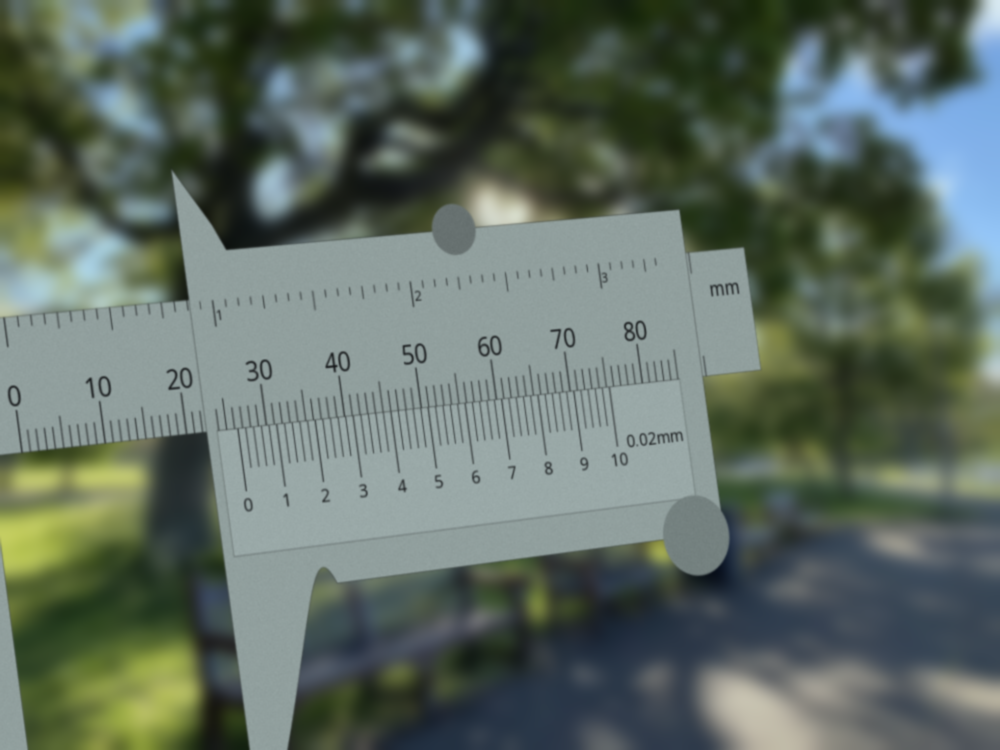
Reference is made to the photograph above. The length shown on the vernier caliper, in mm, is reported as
26.4 mm
